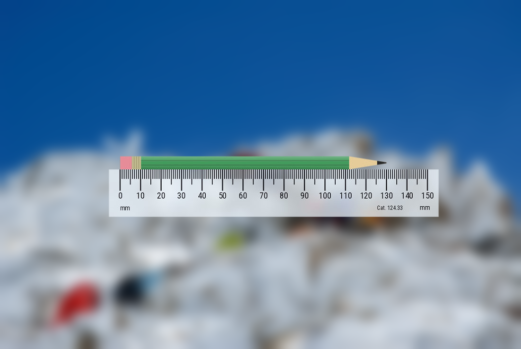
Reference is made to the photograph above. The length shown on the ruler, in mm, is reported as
130 mm
